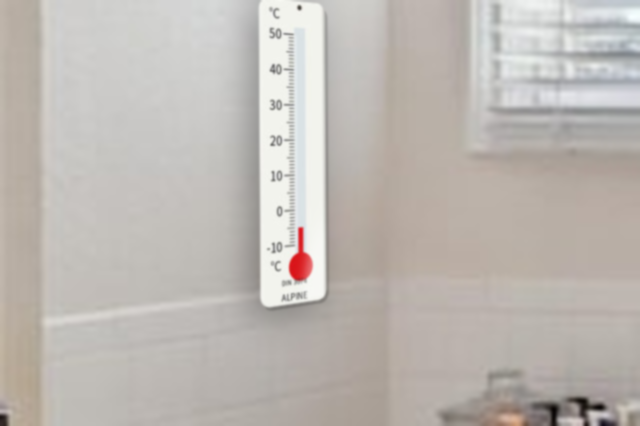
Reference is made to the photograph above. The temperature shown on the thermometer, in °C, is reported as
-5 °C
